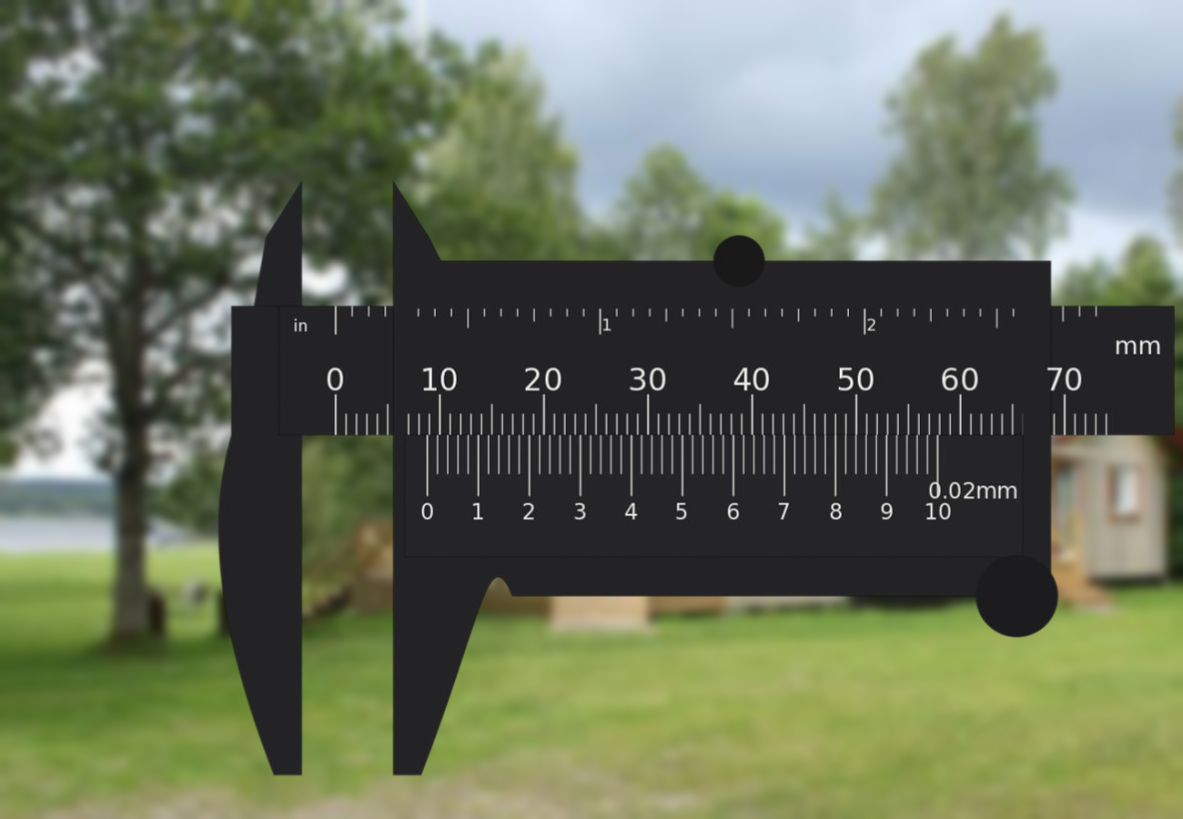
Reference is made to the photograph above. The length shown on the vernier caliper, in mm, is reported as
8.8 mm
